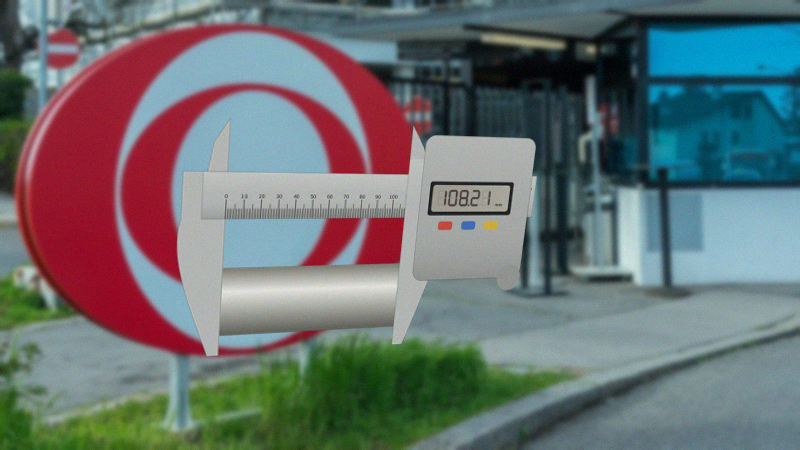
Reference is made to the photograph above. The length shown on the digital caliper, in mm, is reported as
108.21 mm
